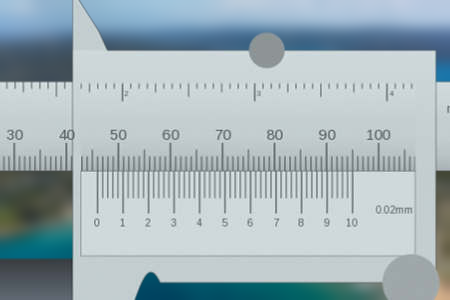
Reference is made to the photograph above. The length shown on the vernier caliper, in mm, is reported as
46.0 mm
